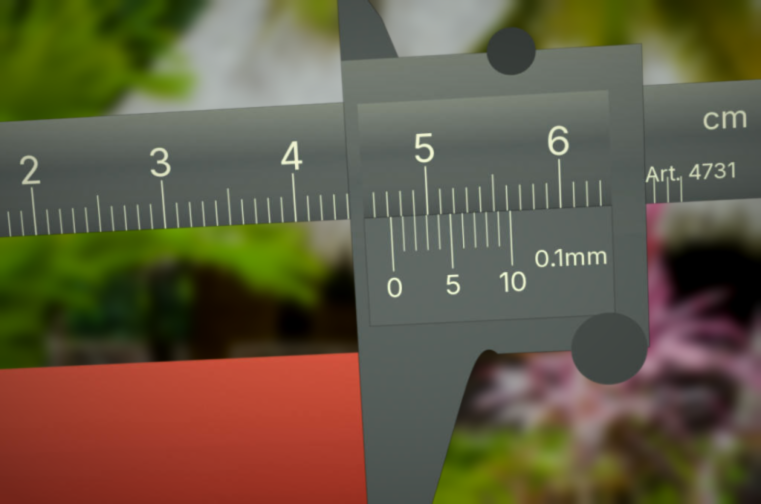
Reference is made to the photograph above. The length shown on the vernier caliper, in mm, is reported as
47.2 mm
